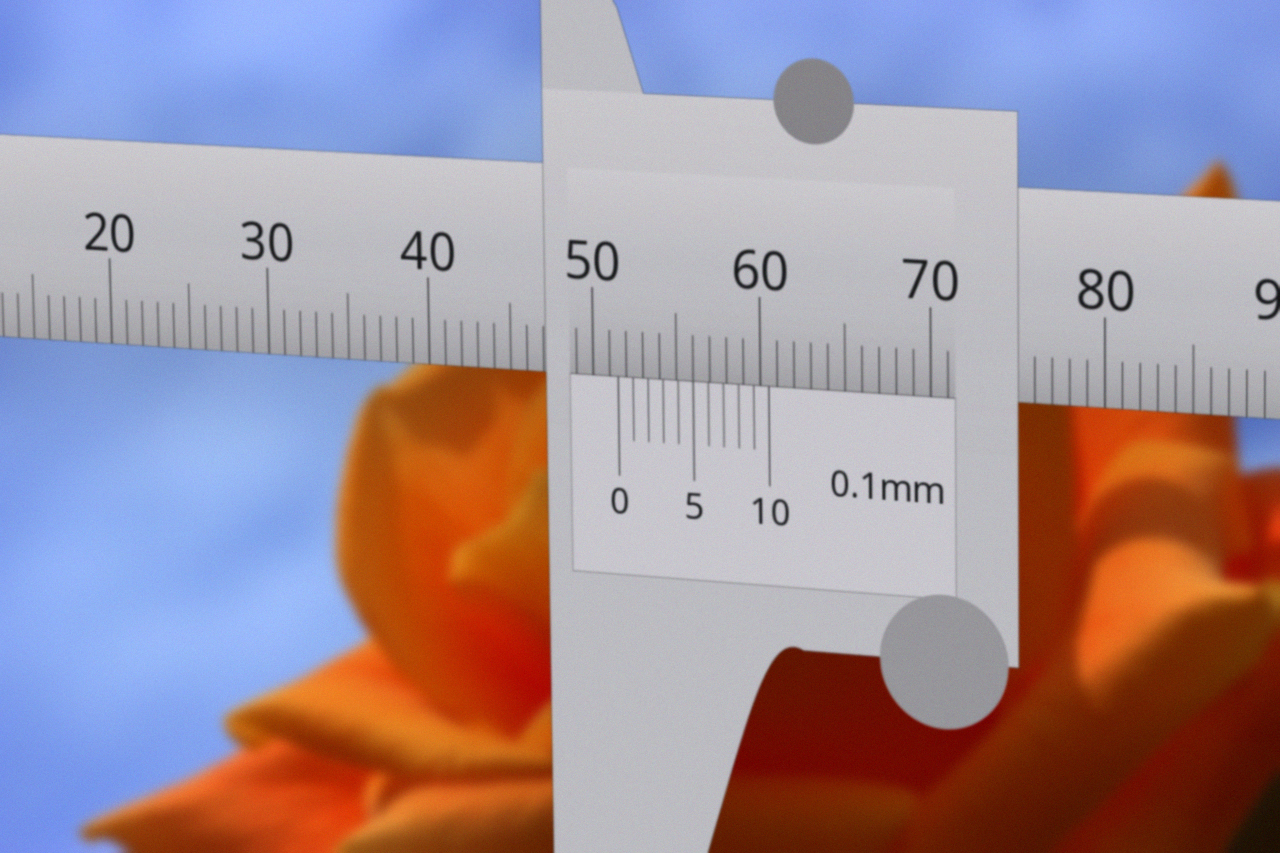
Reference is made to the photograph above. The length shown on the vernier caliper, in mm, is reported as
51.5 mm
